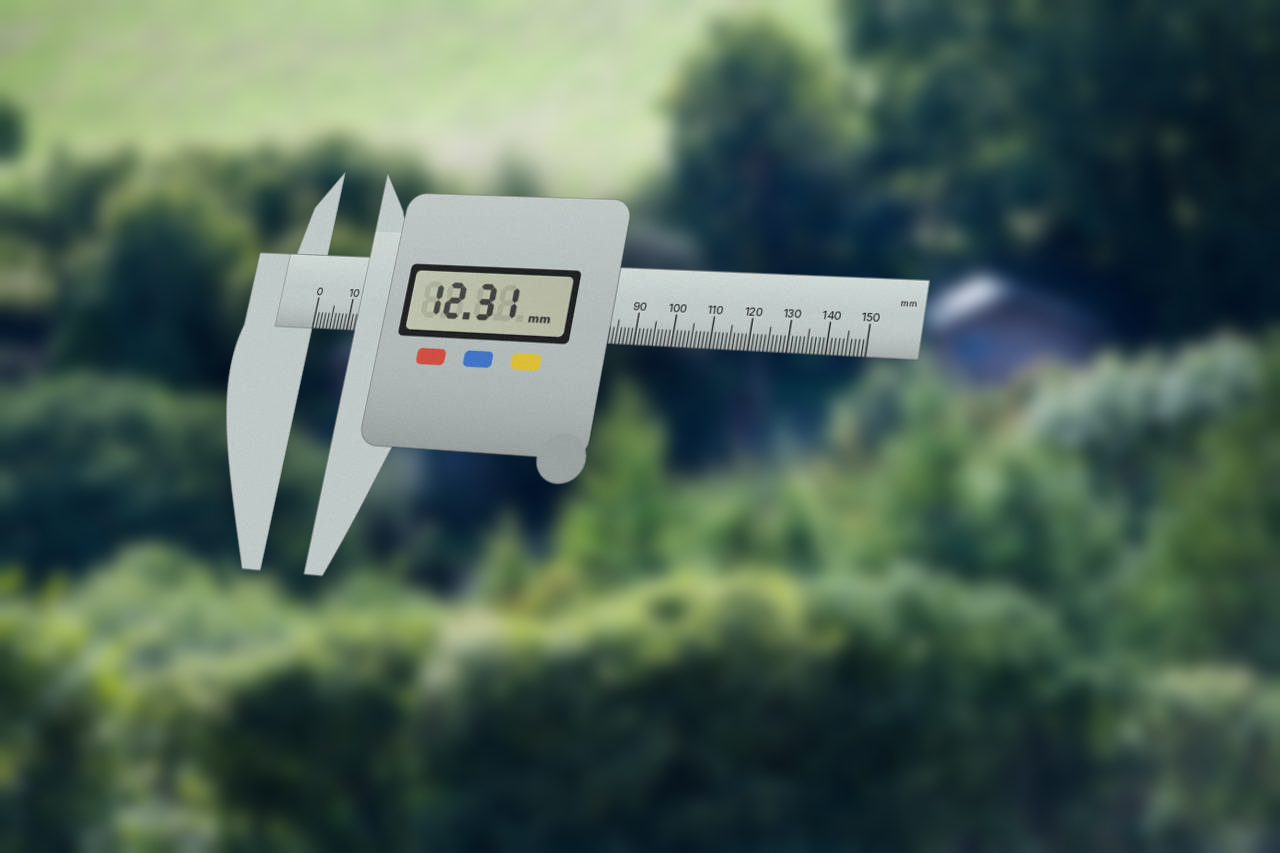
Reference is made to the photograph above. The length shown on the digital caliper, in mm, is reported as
12.31 mm
